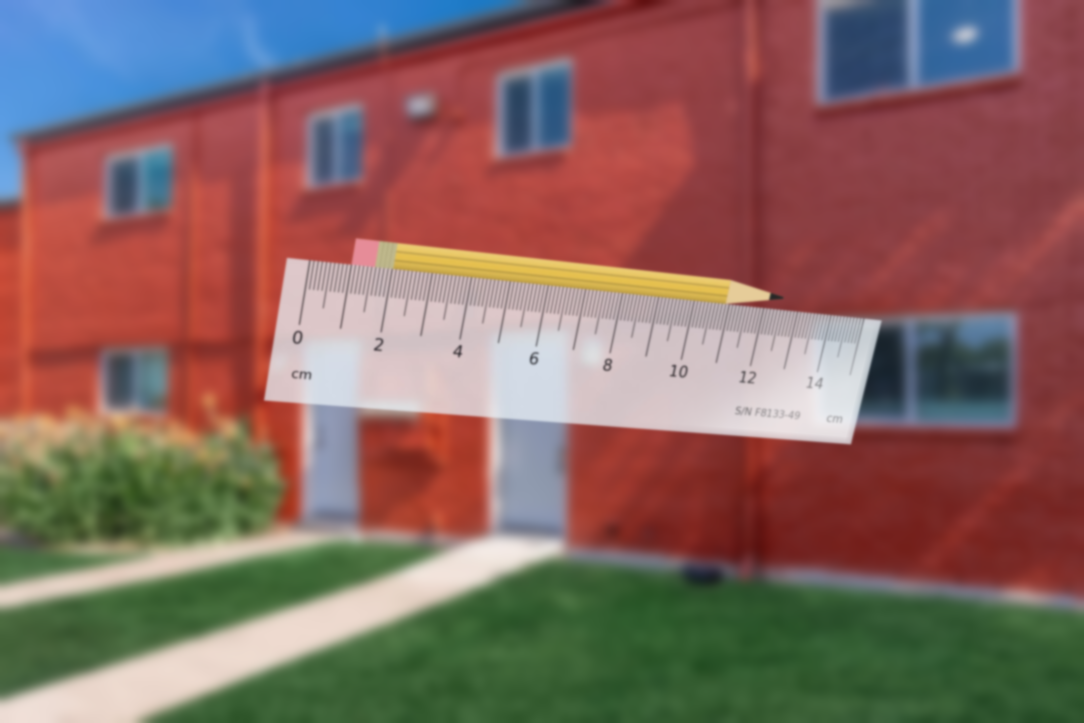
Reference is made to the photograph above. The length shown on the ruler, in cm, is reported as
11.5 cm
